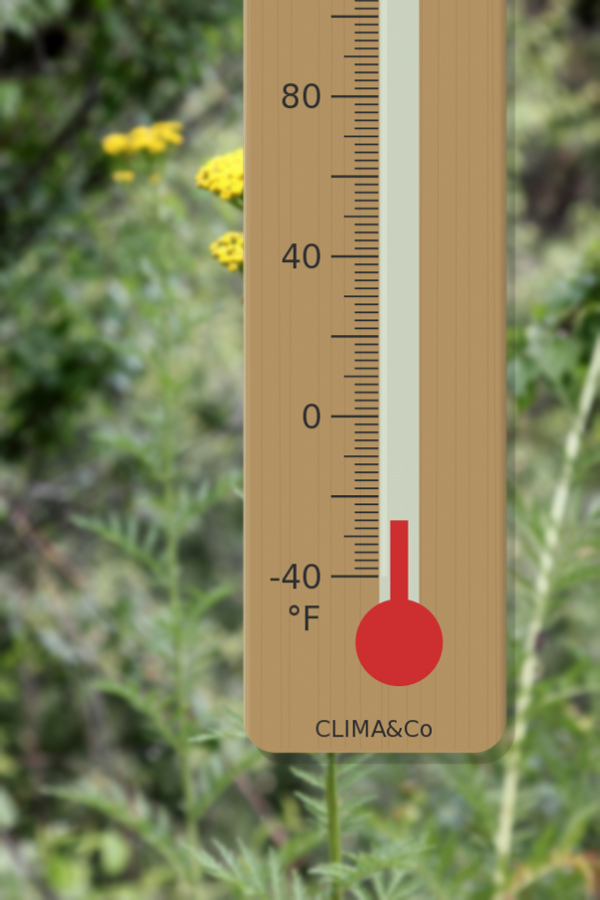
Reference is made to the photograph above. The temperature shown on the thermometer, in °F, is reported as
-26 °F
